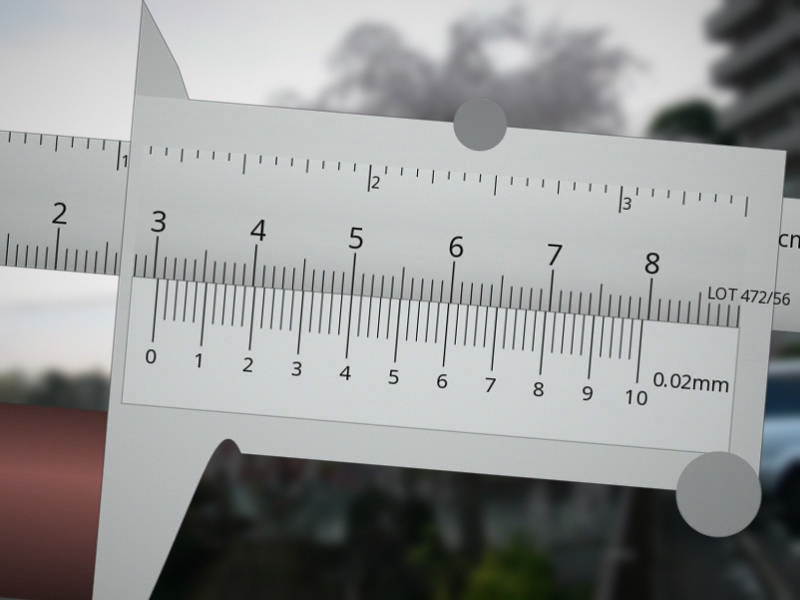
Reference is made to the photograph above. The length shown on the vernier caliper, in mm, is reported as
30.4 mm
